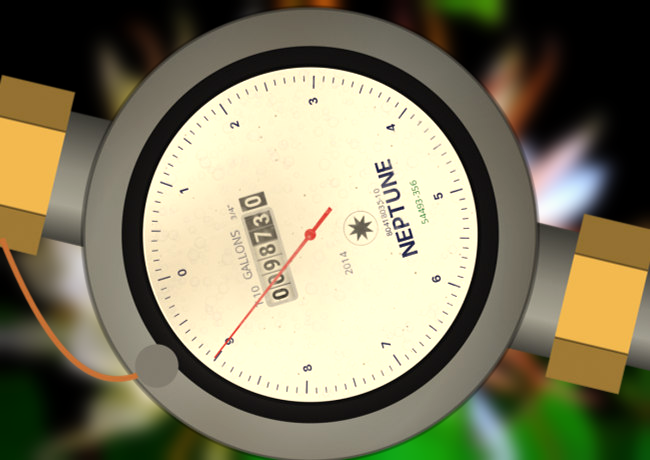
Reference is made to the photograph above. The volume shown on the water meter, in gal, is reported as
98729.0 gal
